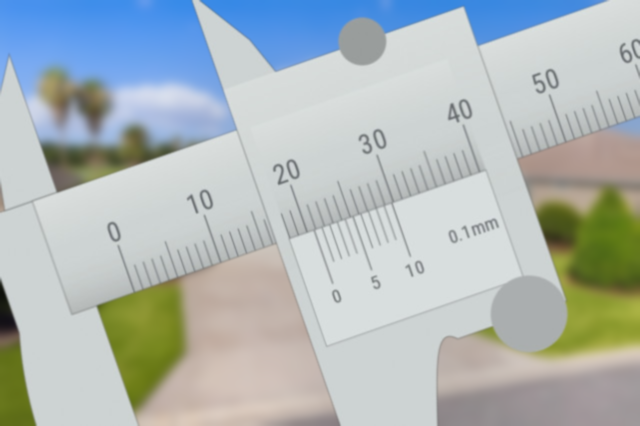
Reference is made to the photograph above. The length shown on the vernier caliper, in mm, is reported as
20.8 mm
